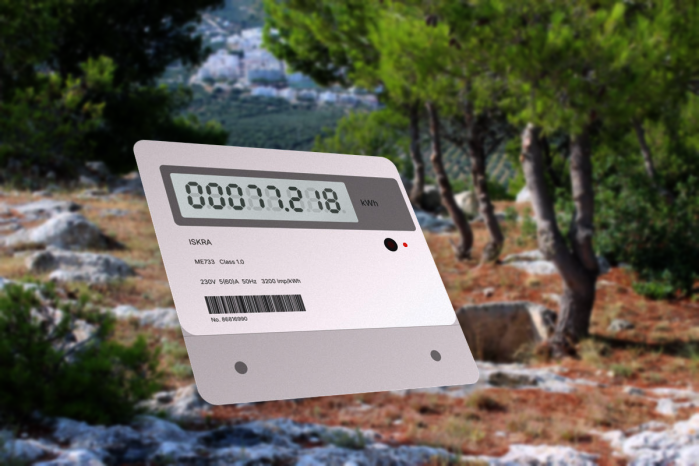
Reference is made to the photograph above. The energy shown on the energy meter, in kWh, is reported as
77.218 kWh
